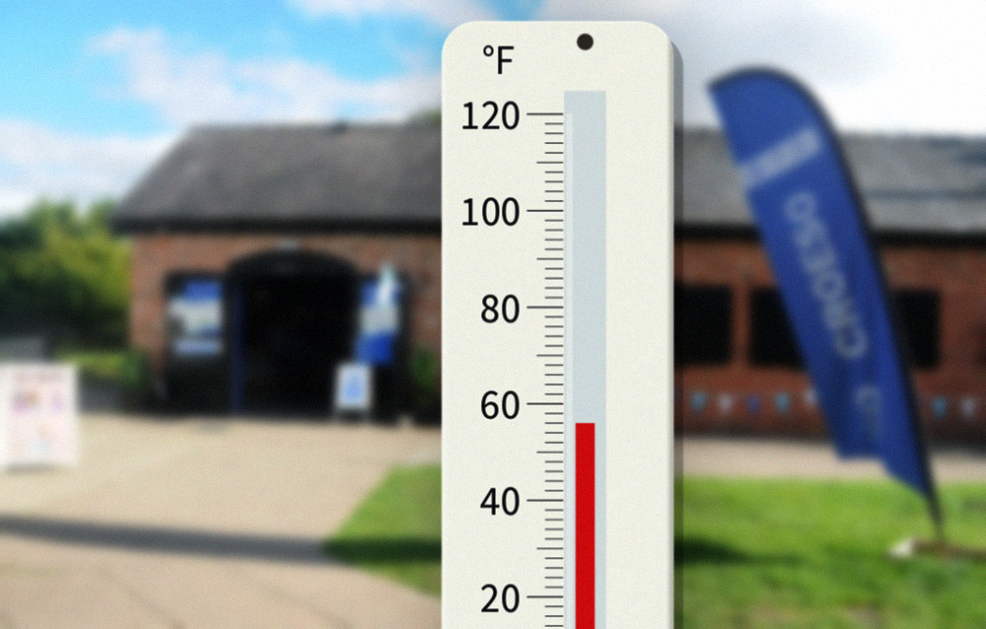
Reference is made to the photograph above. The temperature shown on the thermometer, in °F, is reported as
56 °F
